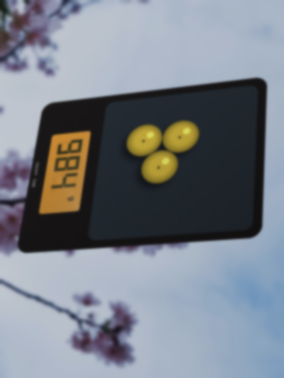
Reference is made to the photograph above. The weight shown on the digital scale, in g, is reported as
984 g
